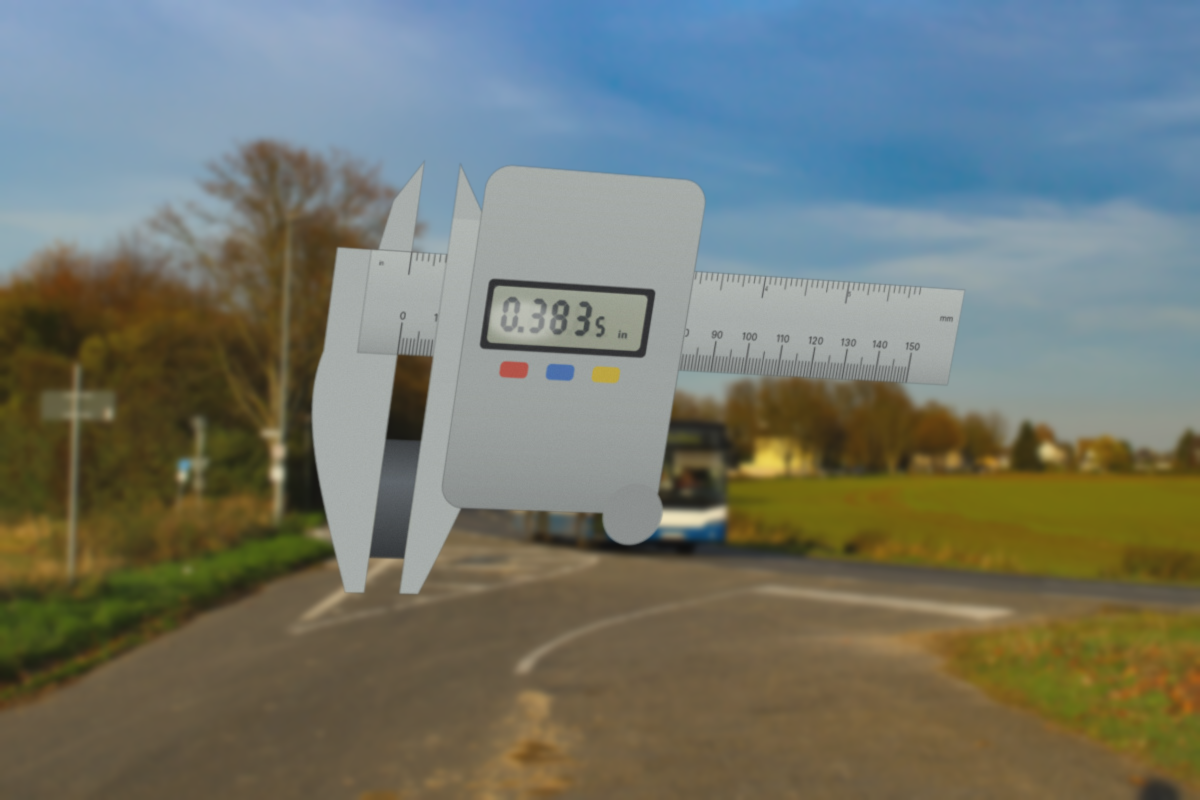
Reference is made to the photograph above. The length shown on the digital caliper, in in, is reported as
0.3835 in
